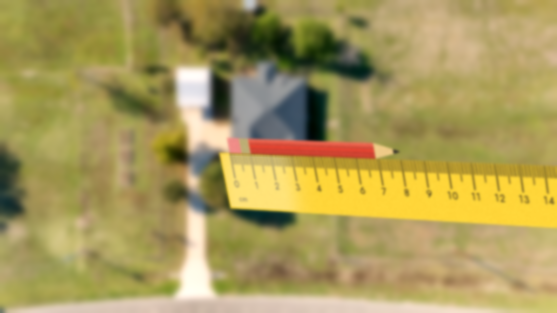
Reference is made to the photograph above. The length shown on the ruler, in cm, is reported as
8 cm
